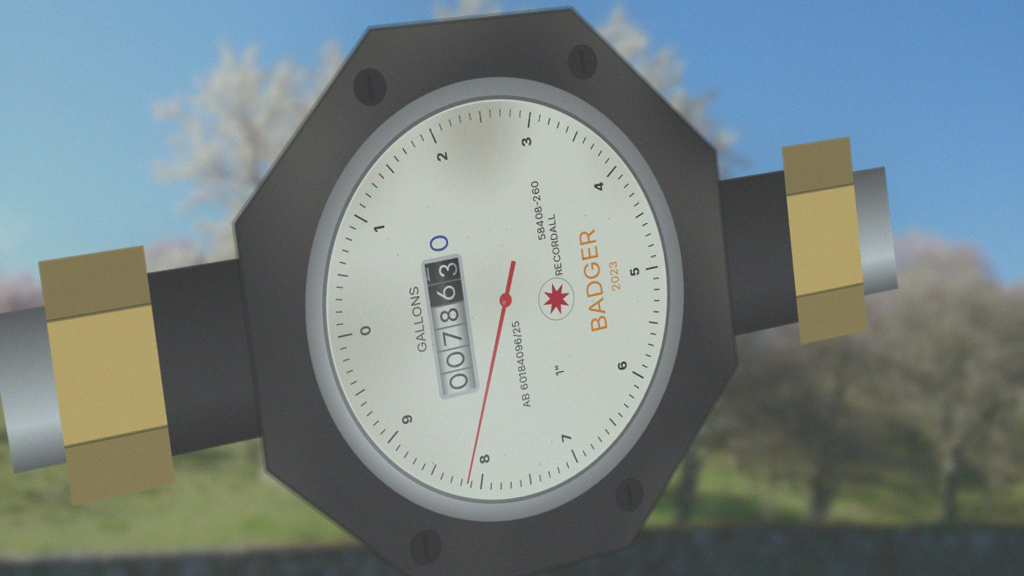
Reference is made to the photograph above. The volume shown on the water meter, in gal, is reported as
78628.1 gal
